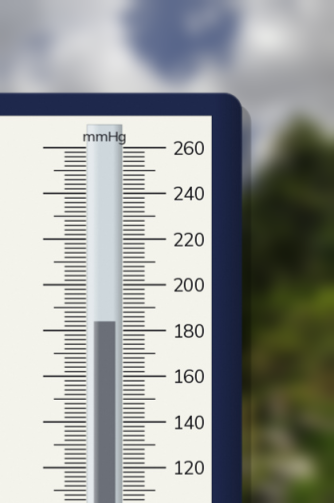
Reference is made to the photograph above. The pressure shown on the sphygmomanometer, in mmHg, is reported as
184 mmHg
